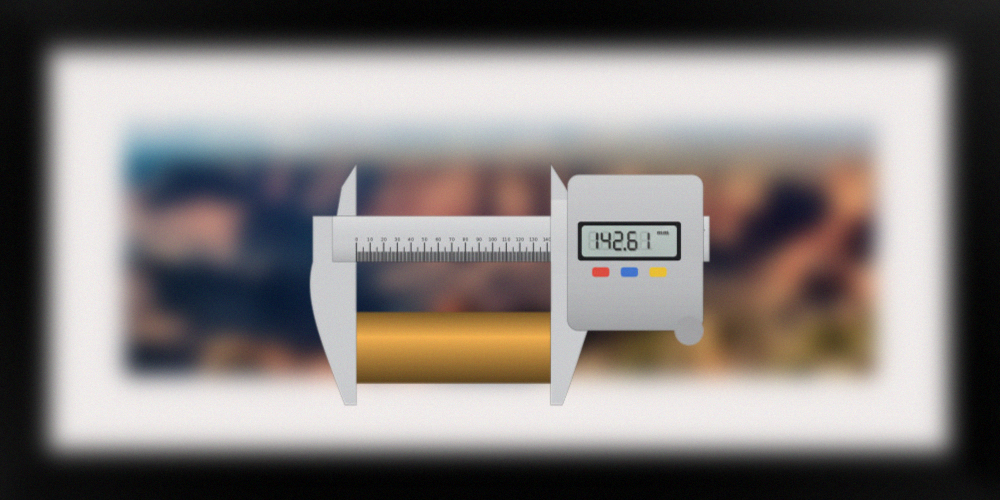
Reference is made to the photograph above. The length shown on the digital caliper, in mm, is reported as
142.61 mm
